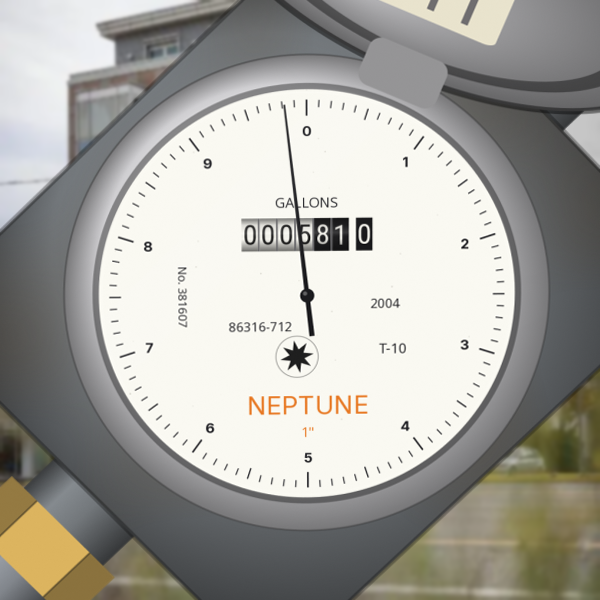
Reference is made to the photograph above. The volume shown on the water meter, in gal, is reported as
5809.8 gal
